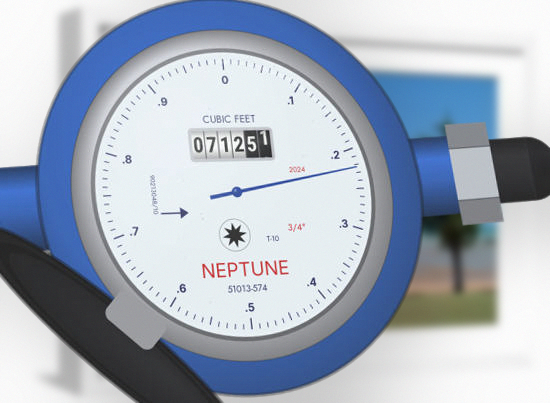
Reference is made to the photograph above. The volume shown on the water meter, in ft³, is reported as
71251.22 ft³
